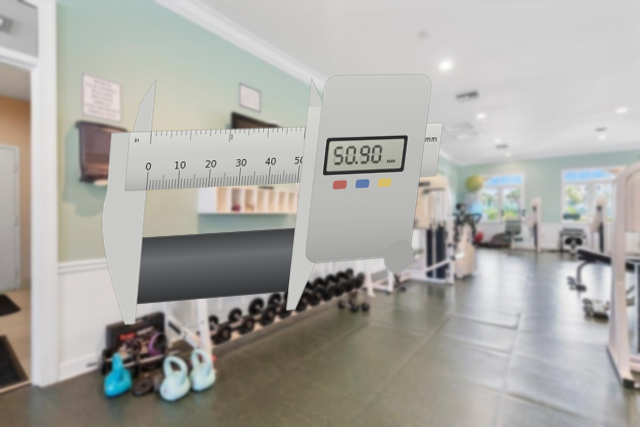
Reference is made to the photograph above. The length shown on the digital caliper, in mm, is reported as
50.90 mm
